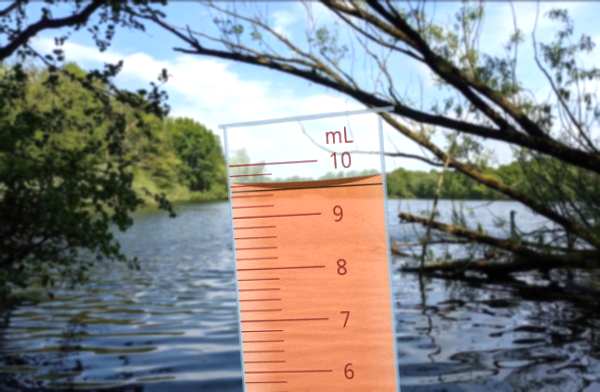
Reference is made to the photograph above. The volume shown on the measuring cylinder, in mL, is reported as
9.5 mL
